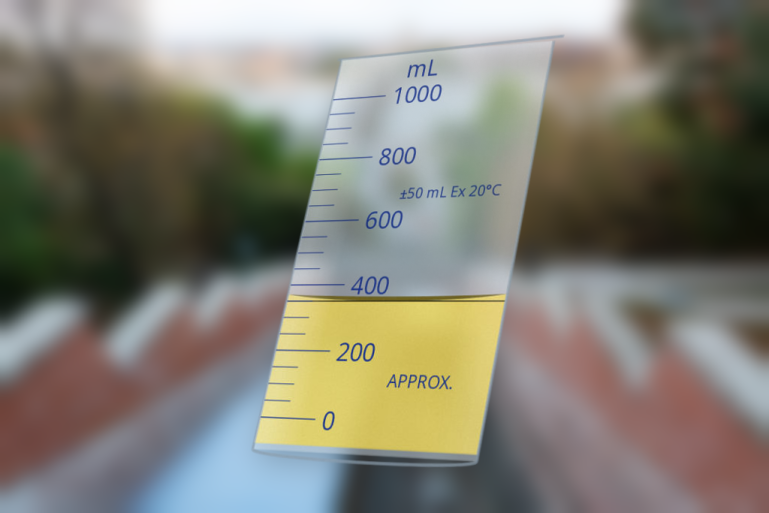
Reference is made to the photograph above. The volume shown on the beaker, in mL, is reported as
350 mL
